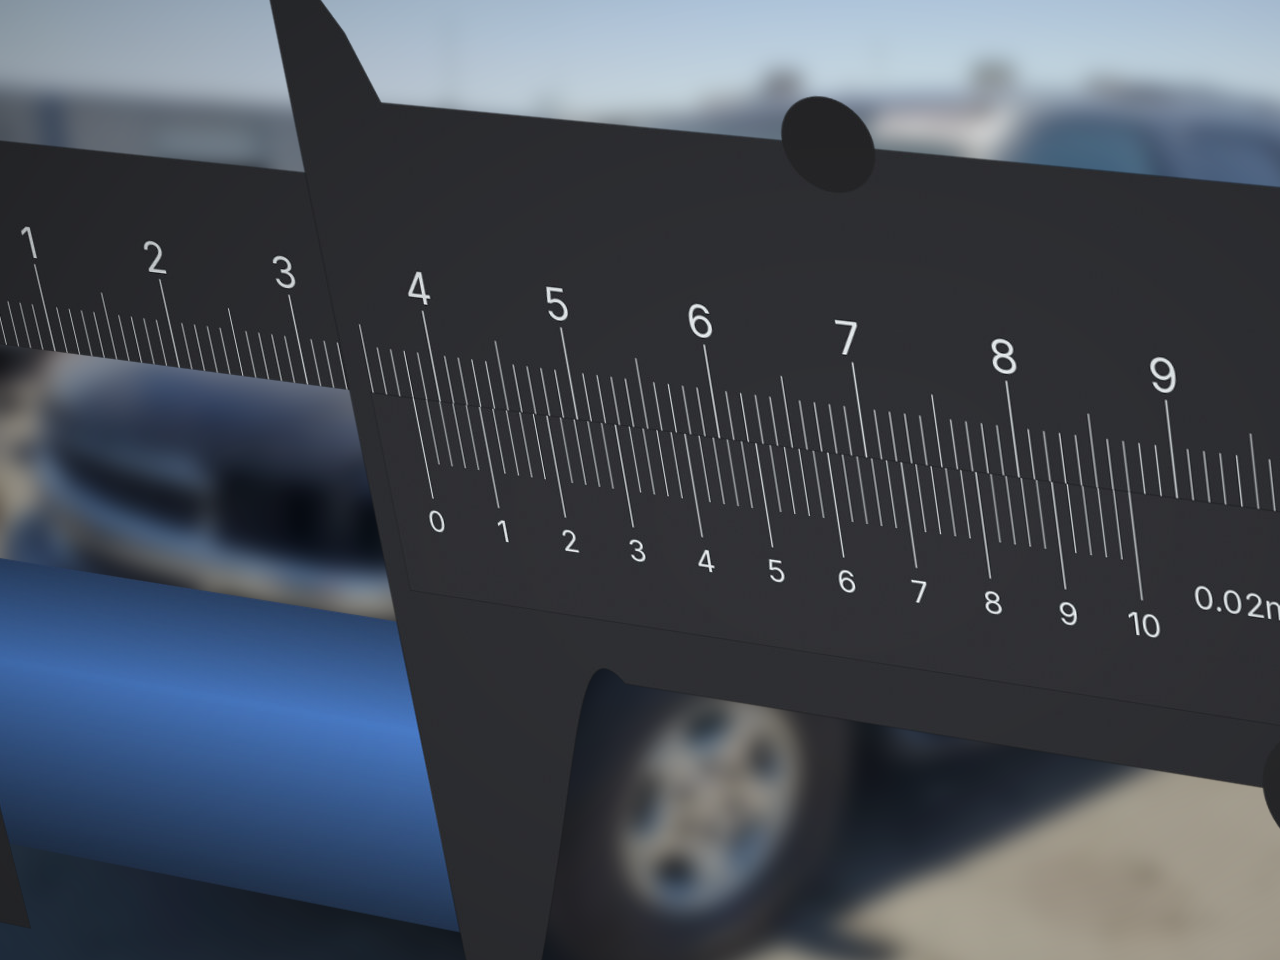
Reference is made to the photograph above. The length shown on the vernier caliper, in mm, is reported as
38.0 mm
